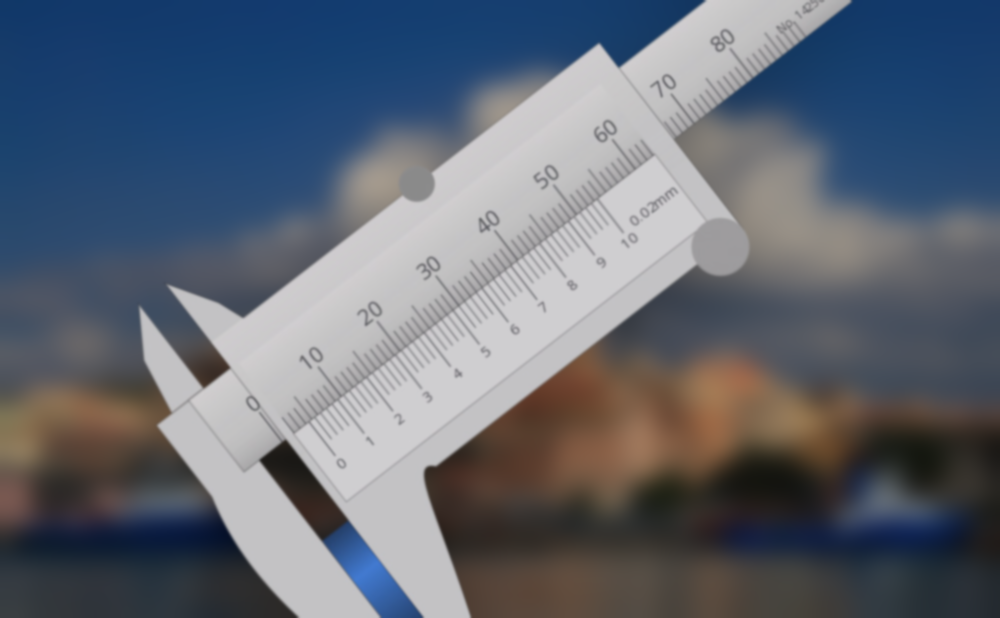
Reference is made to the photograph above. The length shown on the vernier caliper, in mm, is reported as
4.5 mm
